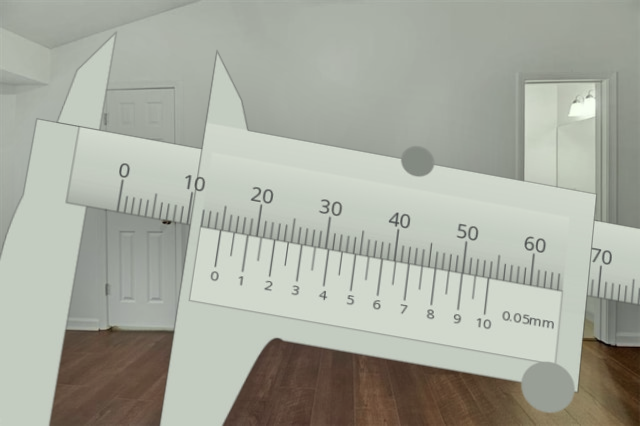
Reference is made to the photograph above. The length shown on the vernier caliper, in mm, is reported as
14.8 mm
